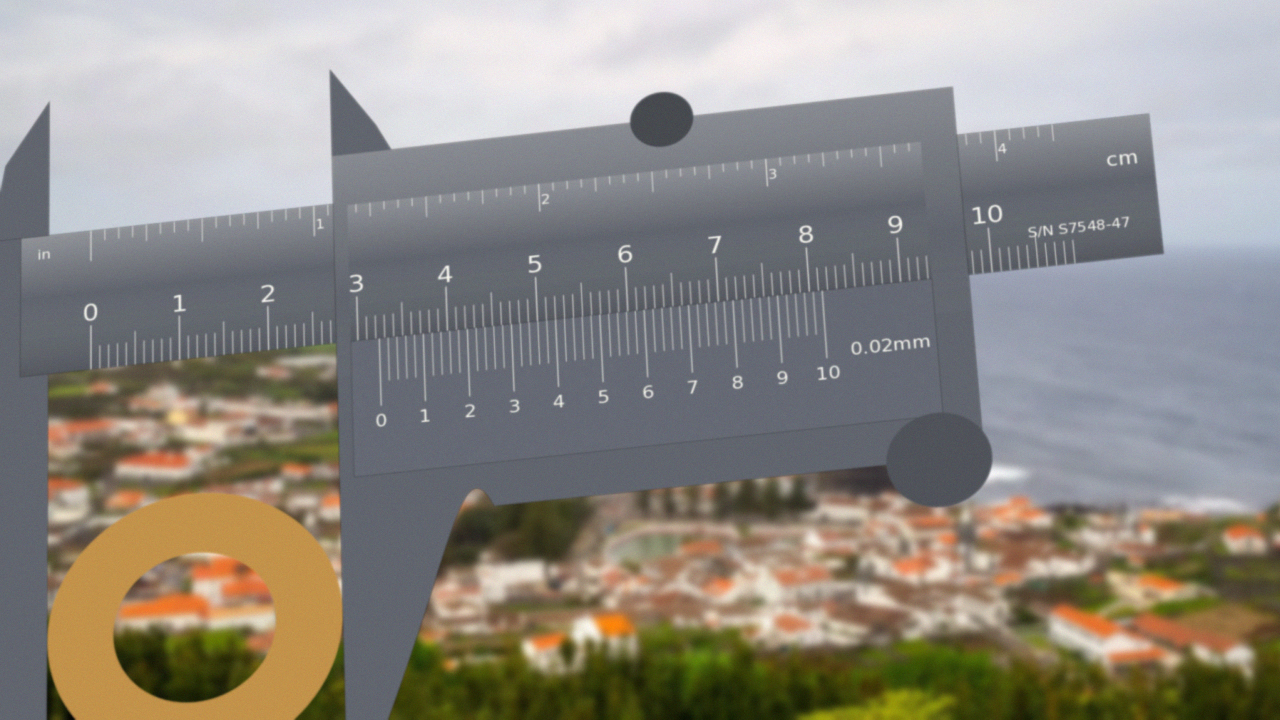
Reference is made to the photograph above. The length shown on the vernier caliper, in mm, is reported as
32.4 mm
